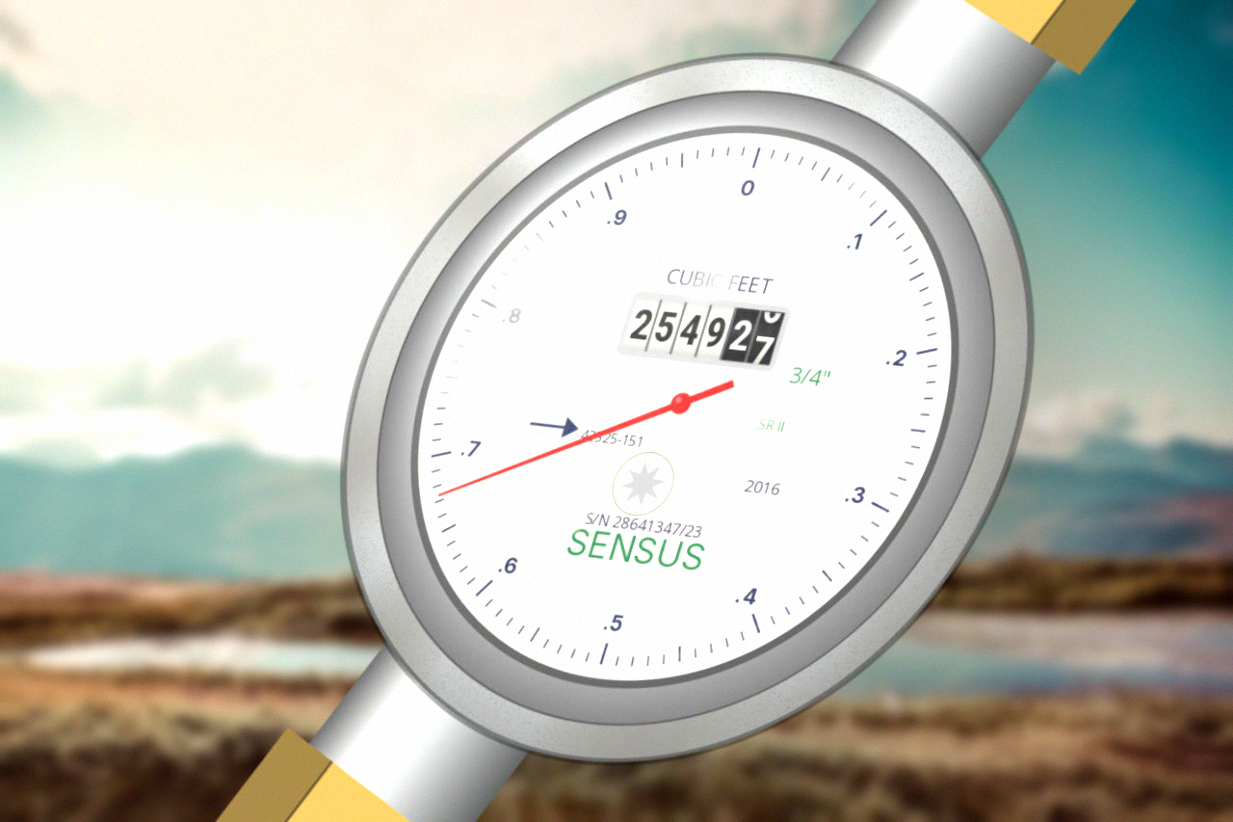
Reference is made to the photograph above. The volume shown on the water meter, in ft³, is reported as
254926.67 ft³
